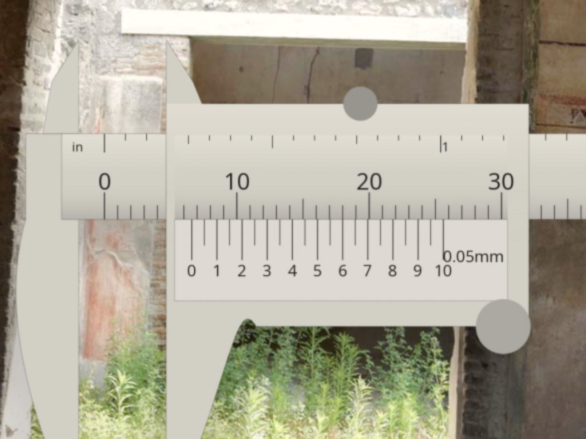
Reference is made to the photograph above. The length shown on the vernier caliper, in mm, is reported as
6.6 mm
